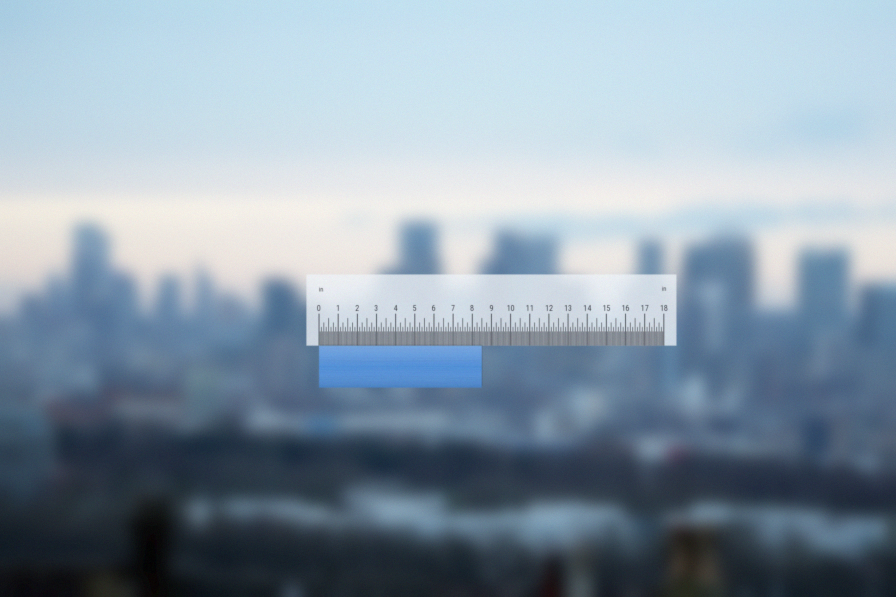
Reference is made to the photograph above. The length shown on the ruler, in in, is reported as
8.5 in
